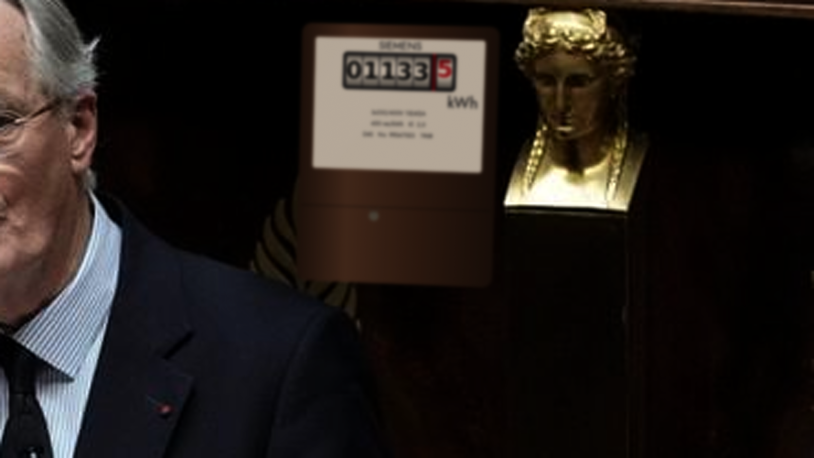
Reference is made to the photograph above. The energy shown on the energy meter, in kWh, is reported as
1133.5 kWh
